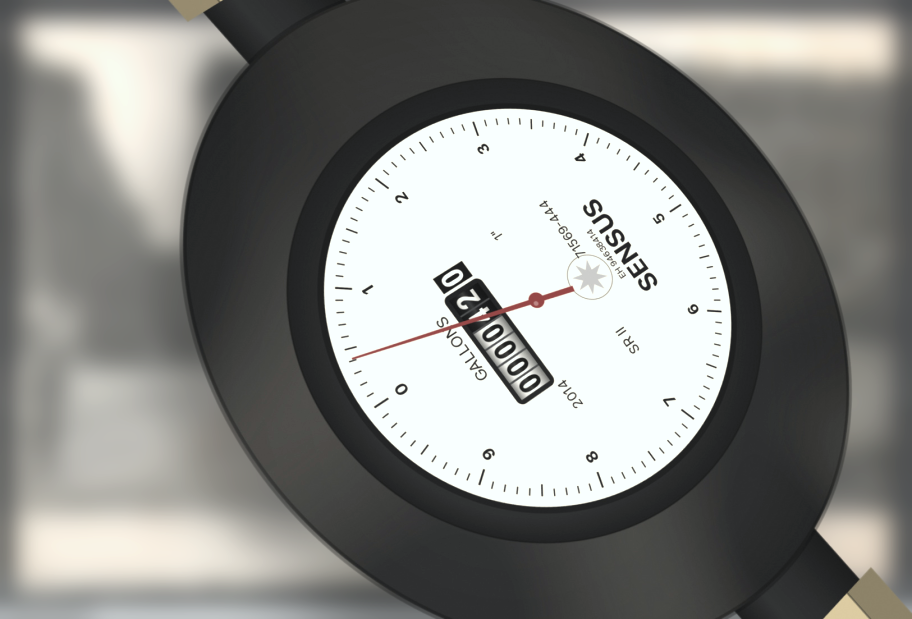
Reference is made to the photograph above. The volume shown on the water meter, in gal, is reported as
420.4 gal
